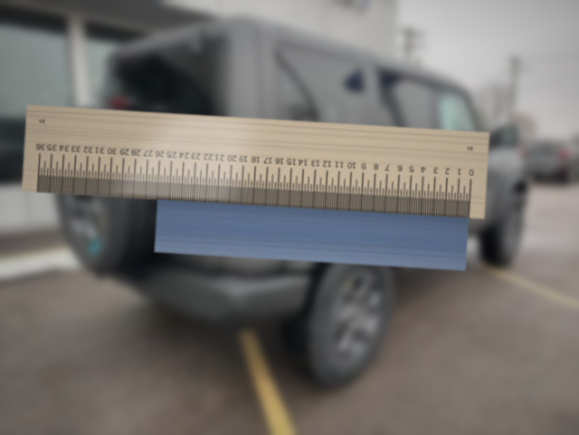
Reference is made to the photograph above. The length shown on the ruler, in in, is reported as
26 in
